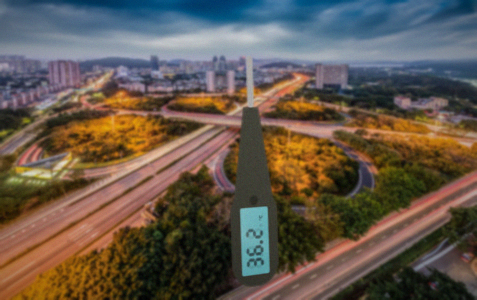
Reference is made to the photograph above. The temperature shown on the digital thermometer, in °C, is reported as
36.2 °C
